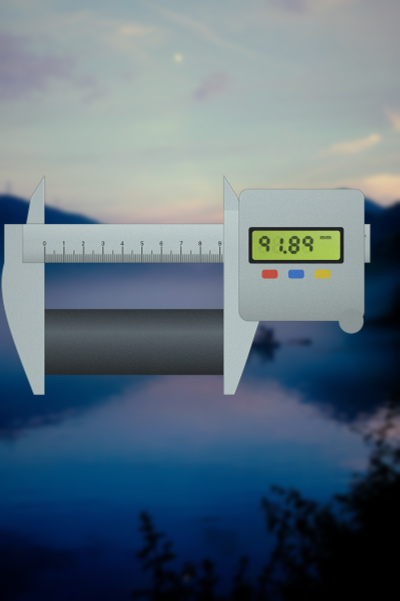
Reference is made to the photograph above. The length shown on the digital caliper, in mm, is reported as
91.89 mm
